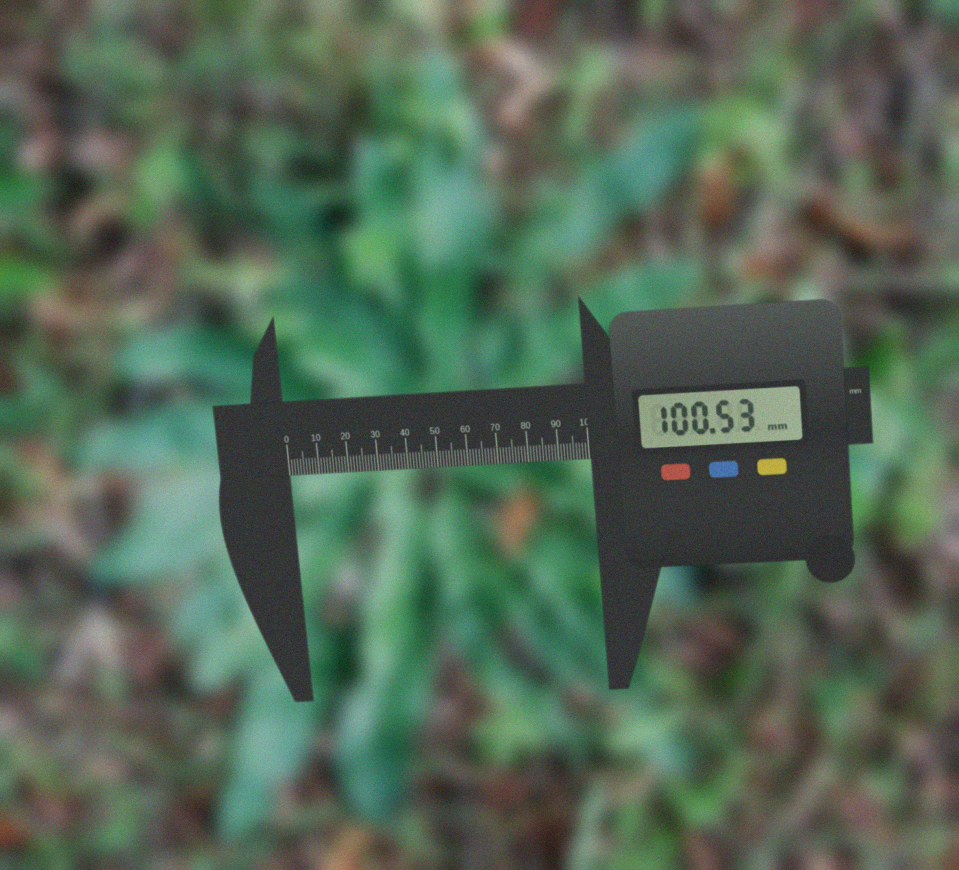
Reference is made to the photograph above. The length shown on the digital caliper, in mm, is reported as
100.53 mm
